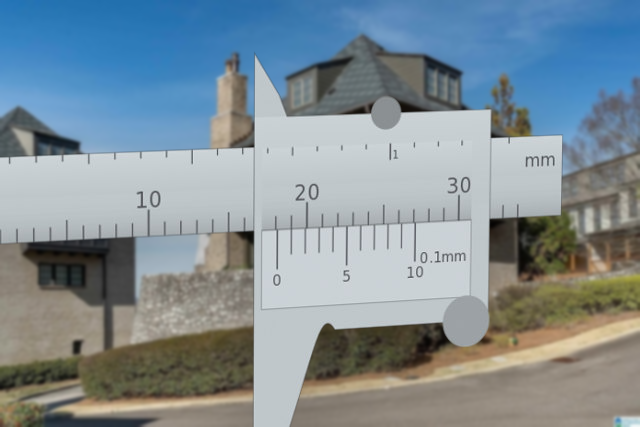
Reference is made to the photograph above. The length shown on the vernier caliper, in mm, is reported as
18.1 mm
